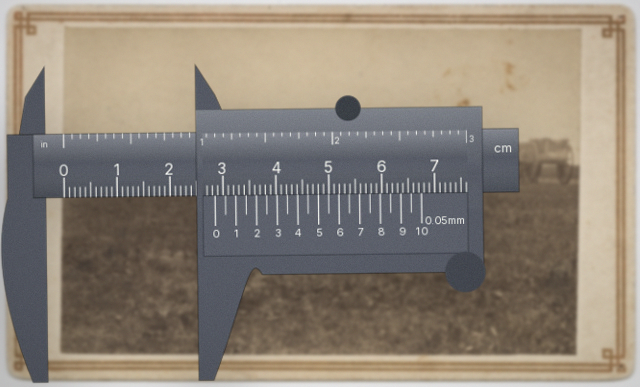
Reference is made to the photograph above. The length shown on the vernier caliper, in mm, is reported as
28.5 mm
